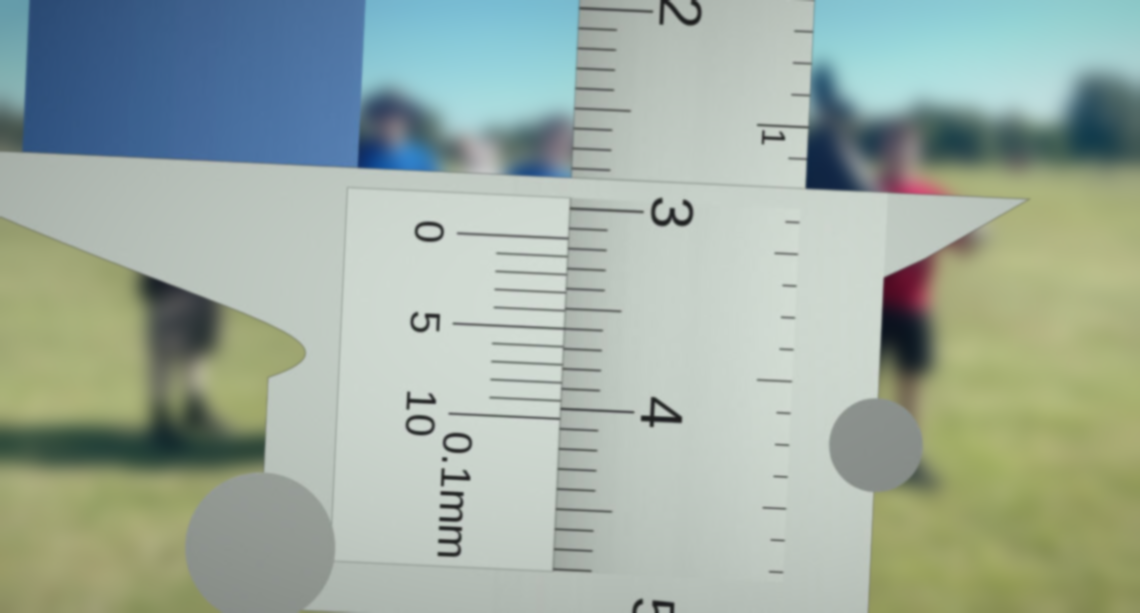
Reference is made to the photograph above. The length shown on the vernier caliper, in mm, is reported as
31.5 mm
